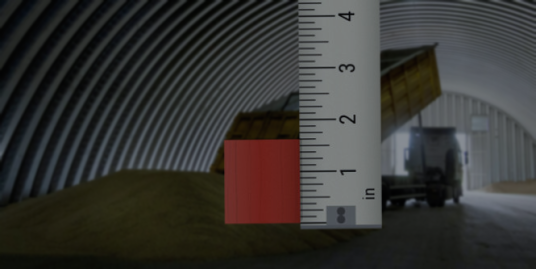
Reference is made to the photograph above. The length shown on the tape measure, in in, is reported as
1.625 in
